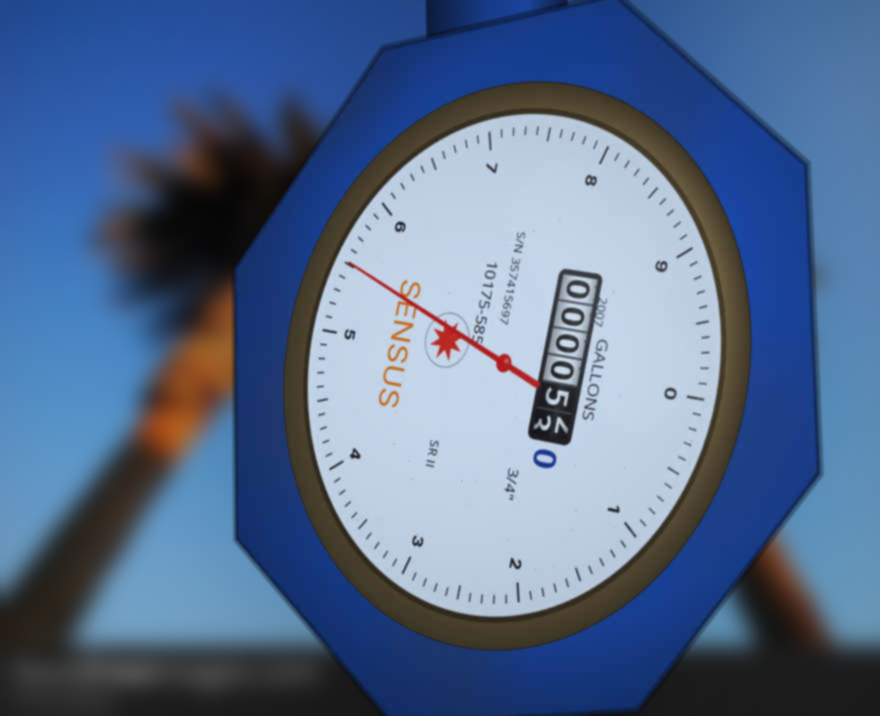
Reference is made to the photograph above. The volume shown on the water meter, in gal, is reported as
525.5 gal
